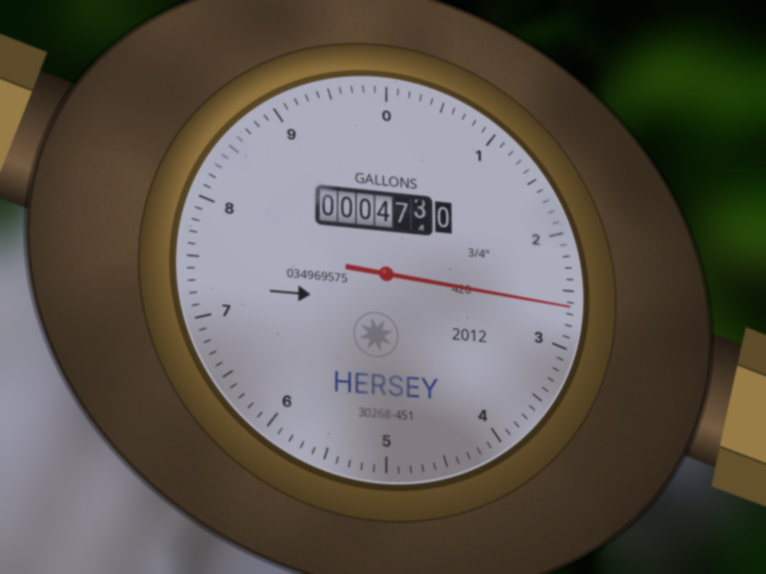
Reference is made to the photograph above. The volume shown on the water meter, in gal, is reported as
4732.6 gal
